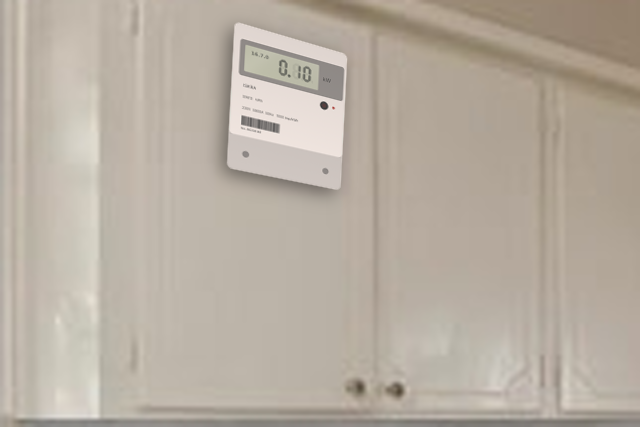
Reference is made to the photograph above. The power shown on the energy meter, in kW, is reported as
0.10 kW
